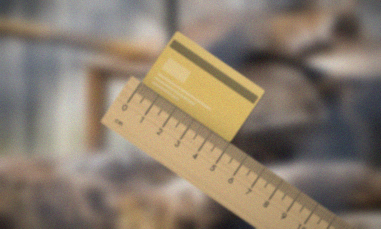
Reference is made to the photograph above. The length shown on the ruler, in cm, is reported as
5 cm
